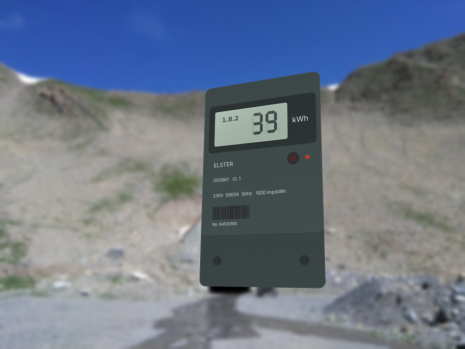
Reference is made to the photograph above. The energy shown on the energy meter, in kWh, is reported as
39 kWh
